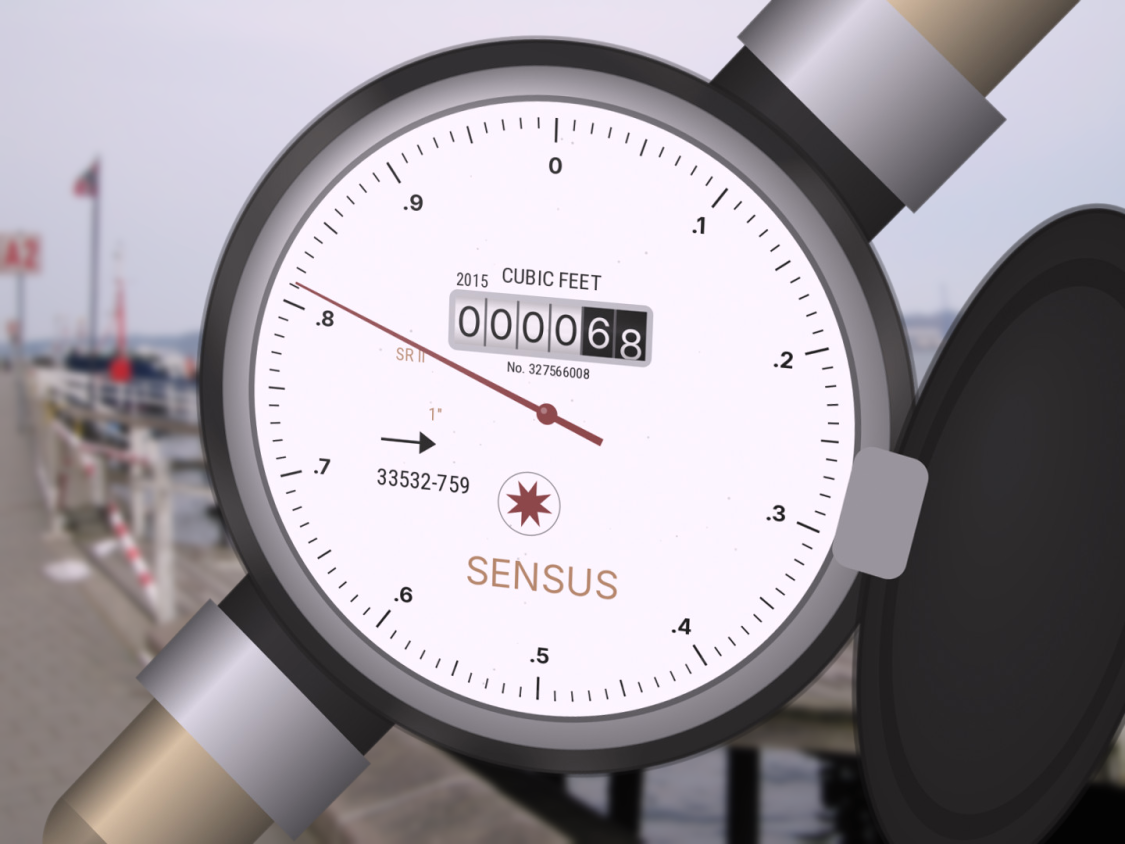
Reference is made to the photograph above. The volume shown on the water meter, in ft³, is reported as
67.81 ft³
